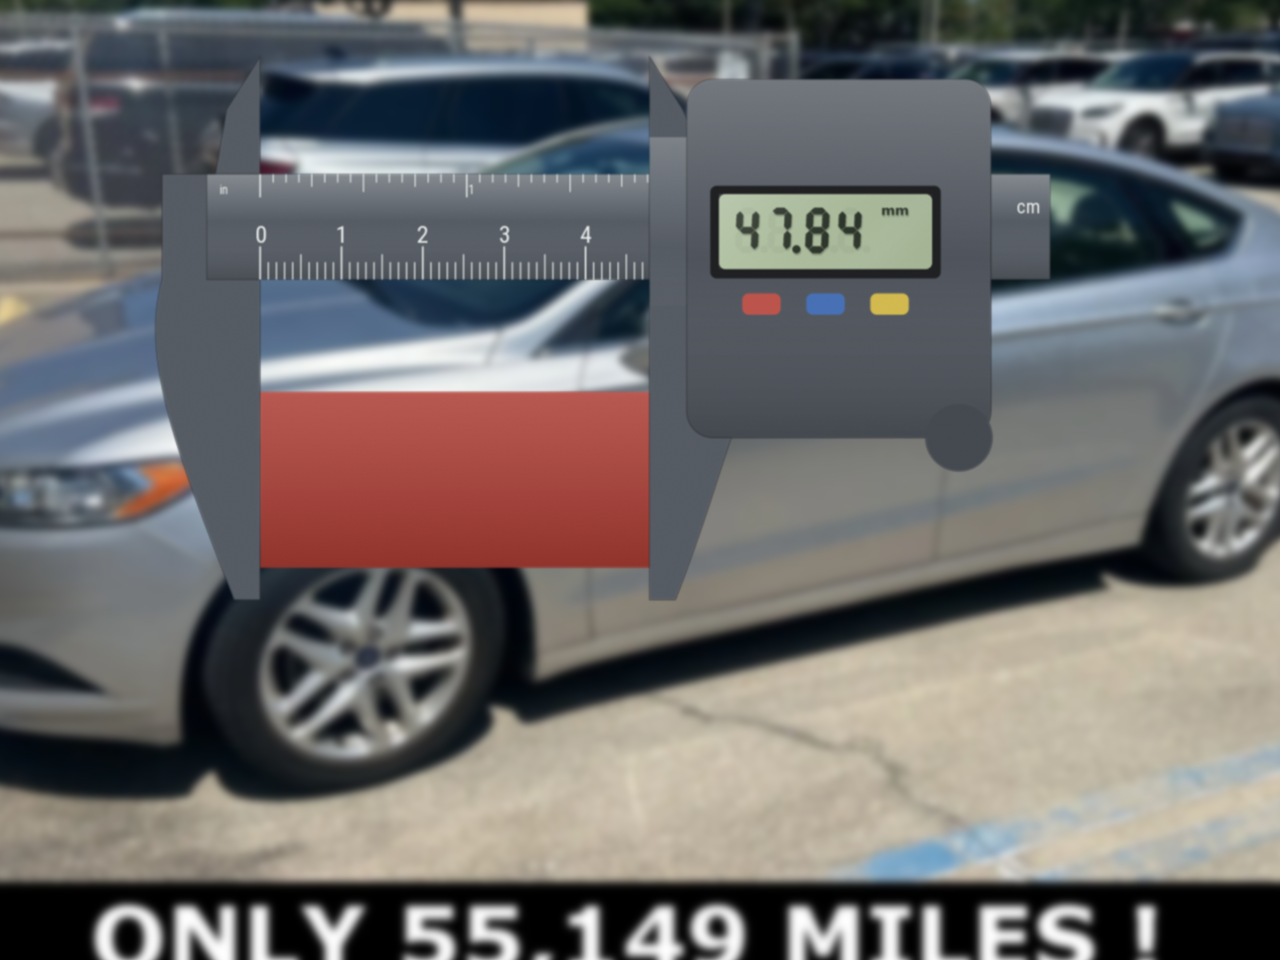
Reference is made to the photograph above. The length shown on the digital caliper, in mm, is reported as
47.84 mm
